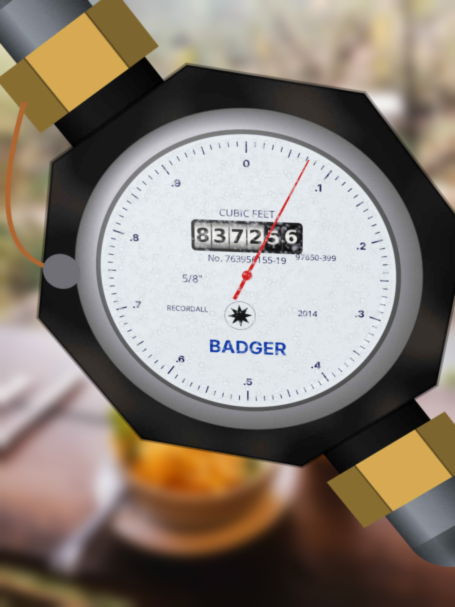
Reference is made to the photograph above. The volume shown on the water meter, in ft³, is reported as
837256.07 ft³
